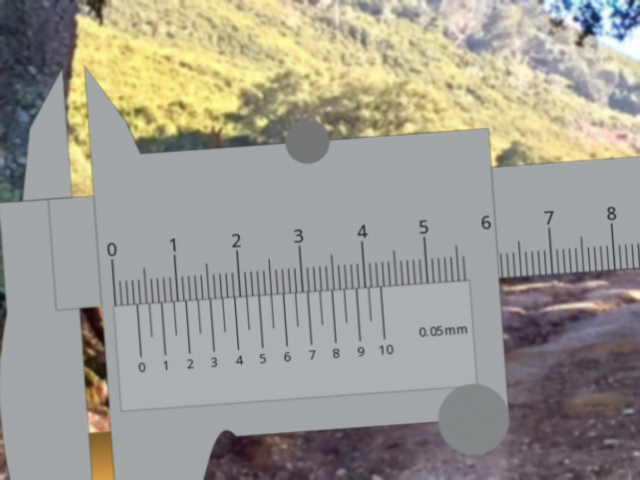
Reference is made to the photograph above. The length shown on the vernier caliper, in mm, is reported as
3.5 mm
